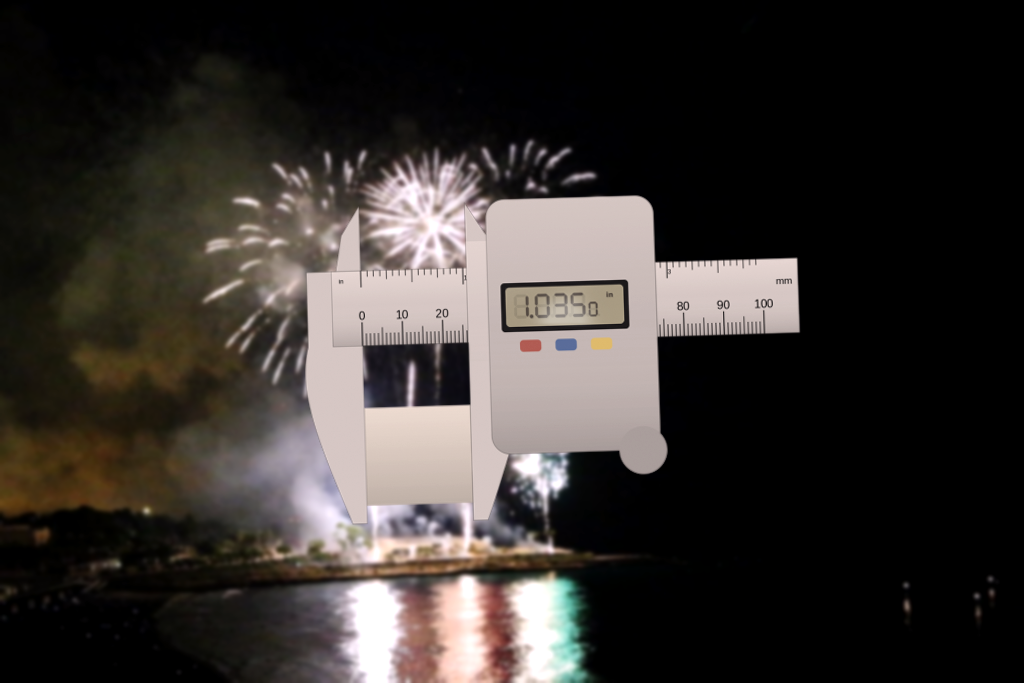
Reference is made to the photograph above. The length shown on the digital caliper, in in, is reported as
1.0350 in
